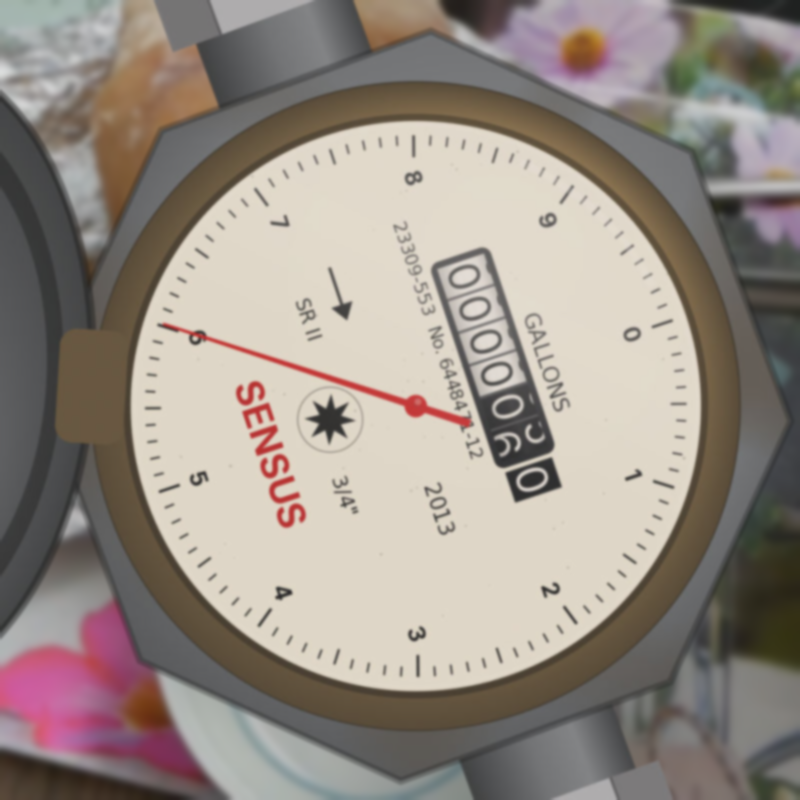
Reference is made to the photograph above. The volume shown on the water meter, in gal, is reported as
56.0 gal
